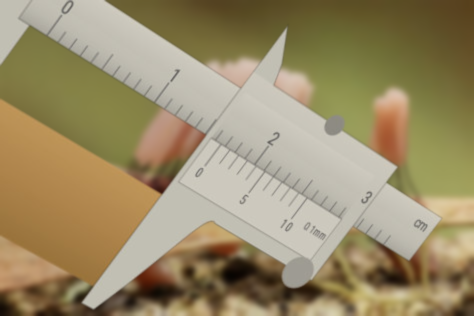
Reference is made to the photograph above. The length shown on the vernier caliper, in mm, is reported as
16.6 mm
